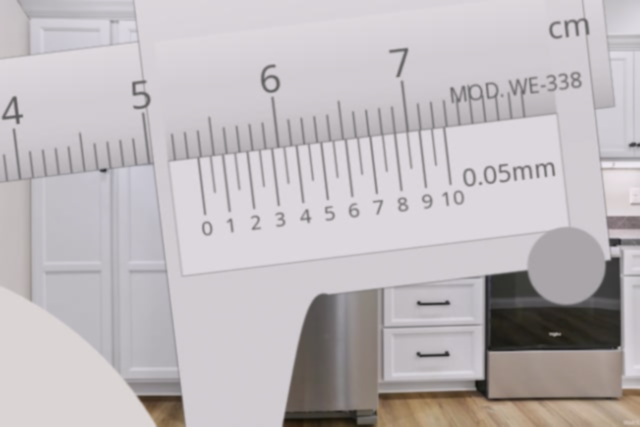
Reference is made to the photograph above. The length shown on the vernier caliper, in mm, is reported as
53.8 mm
